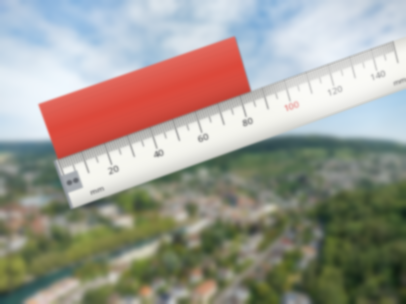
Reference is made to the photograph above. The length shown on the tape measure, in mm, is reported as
85 mm
